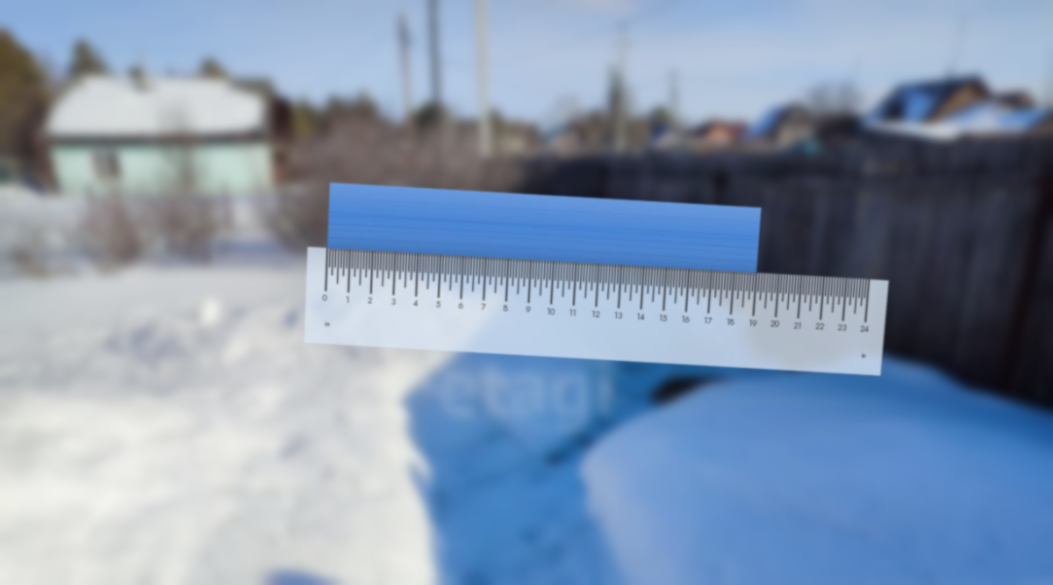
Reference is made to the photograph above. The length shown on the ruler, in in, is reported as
19 in
